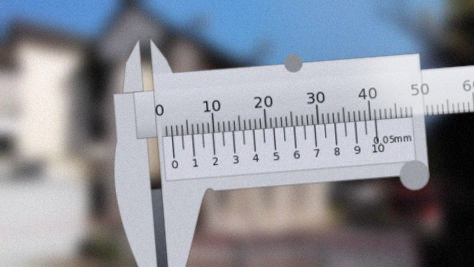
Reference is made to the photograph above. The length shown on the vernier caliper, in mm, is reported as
2.0 mm
